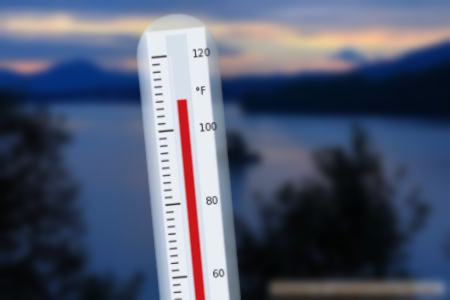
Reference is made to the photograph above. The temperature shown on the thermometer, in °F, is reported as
108 °F
